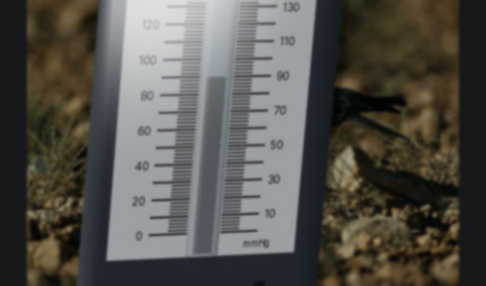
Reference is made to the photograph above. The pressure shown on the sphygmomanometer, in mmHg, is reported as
90 mmHg
